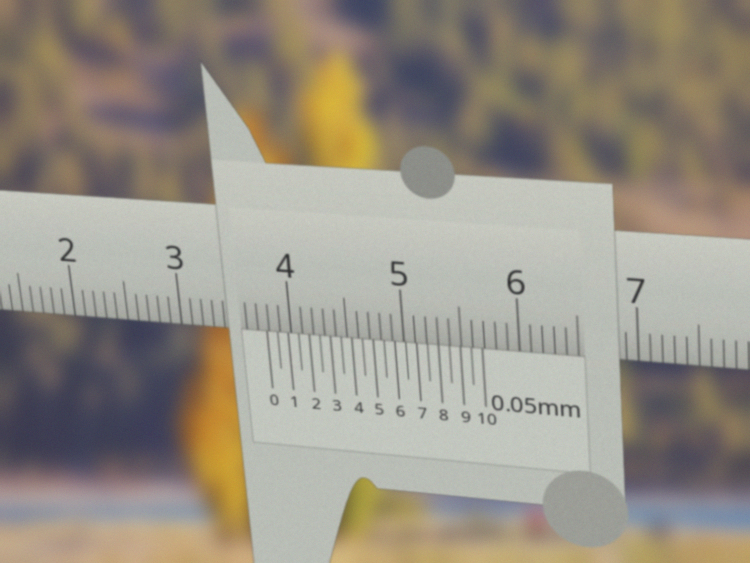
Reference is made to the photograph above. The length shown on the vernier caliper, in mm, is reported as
37.8 mm
